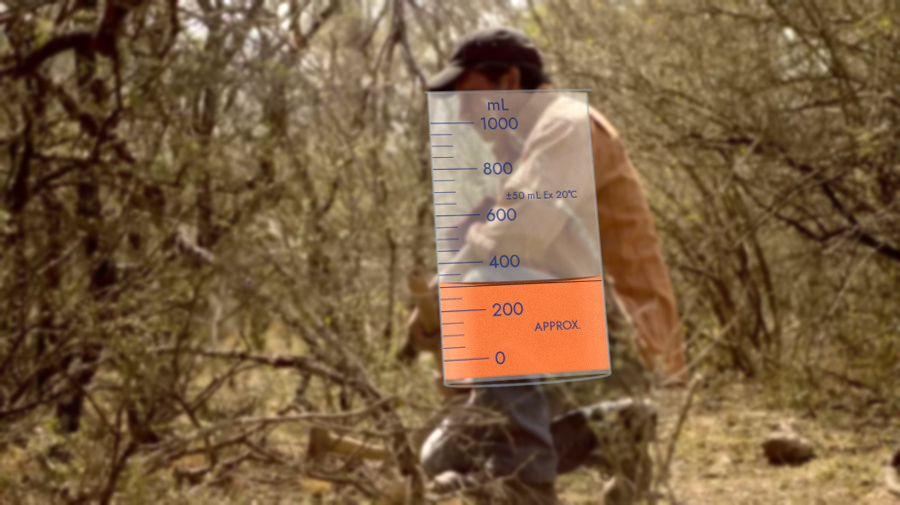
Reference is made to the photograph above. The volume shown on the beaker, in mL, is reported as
300 mL
